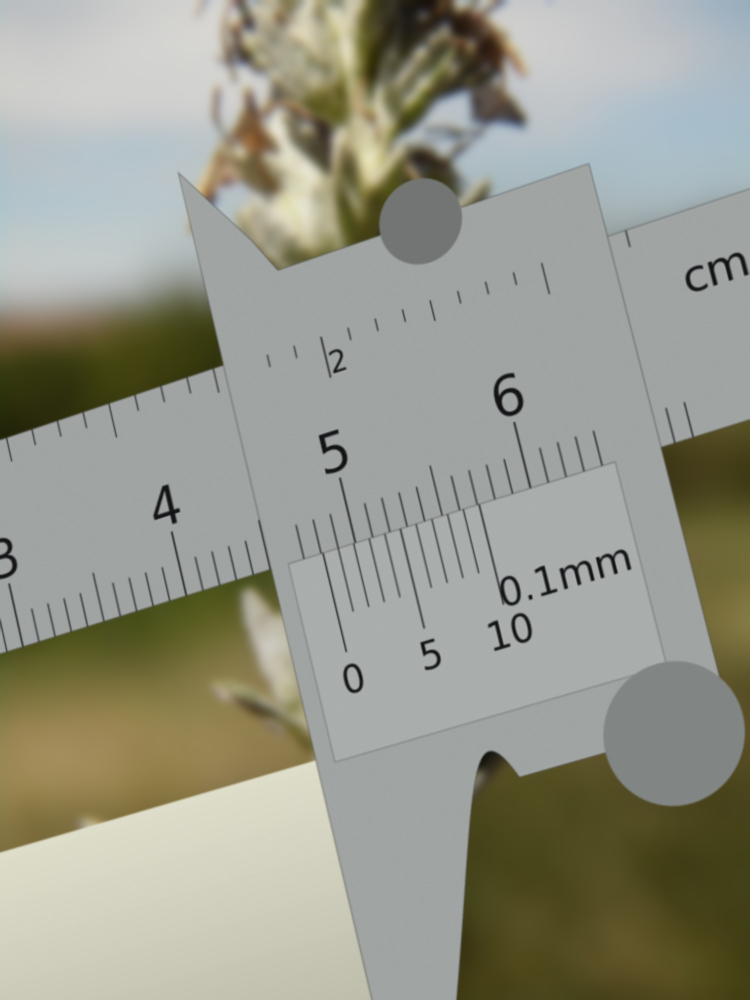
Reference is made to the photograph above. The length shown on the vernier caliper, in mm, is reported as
48.1 mm
